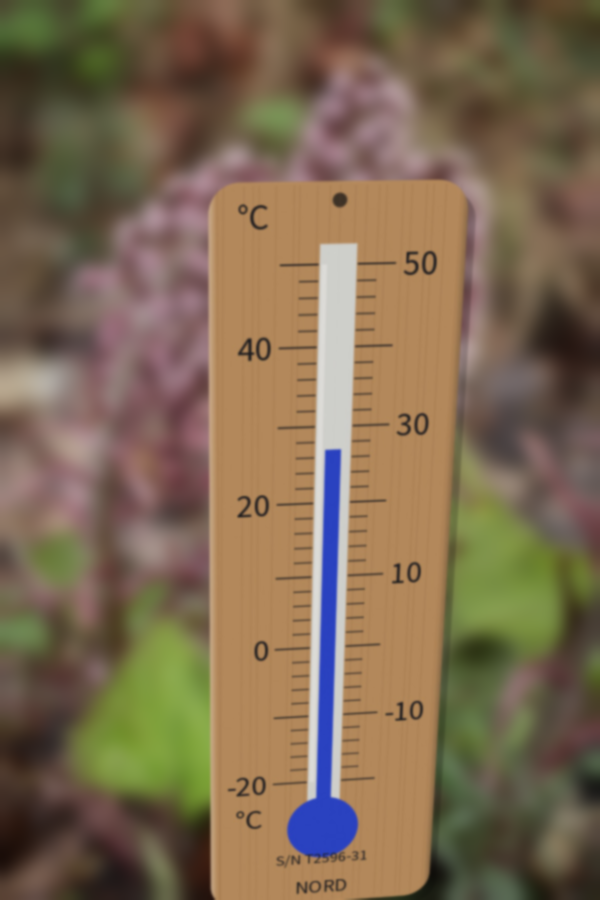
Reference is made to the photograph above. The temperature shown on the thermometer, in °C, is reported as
27 °C
